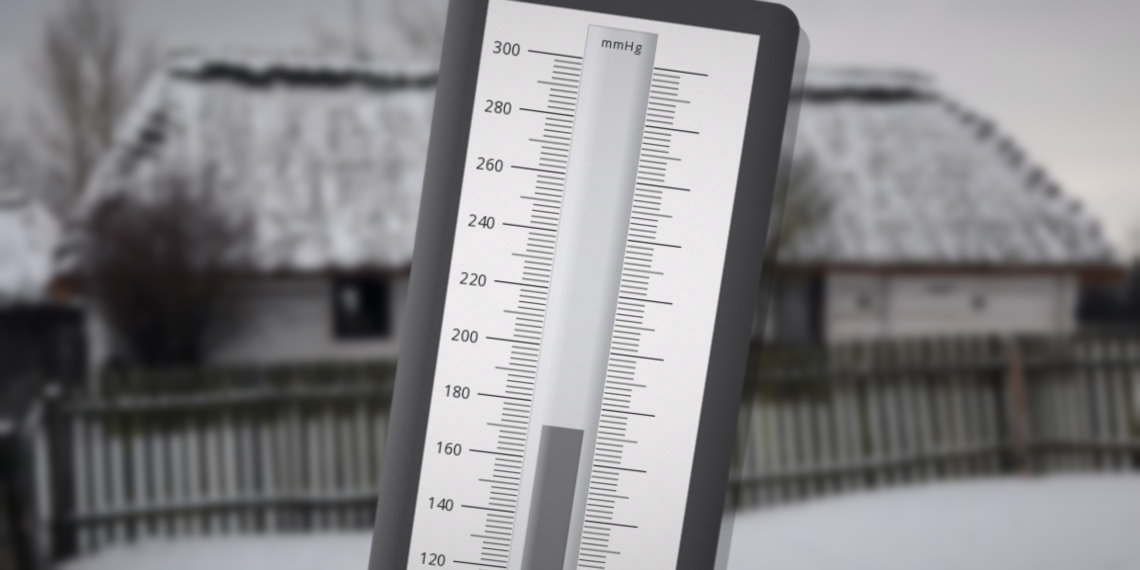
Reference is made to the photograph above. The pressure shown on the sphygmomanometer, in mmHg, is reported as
172 mmHg
